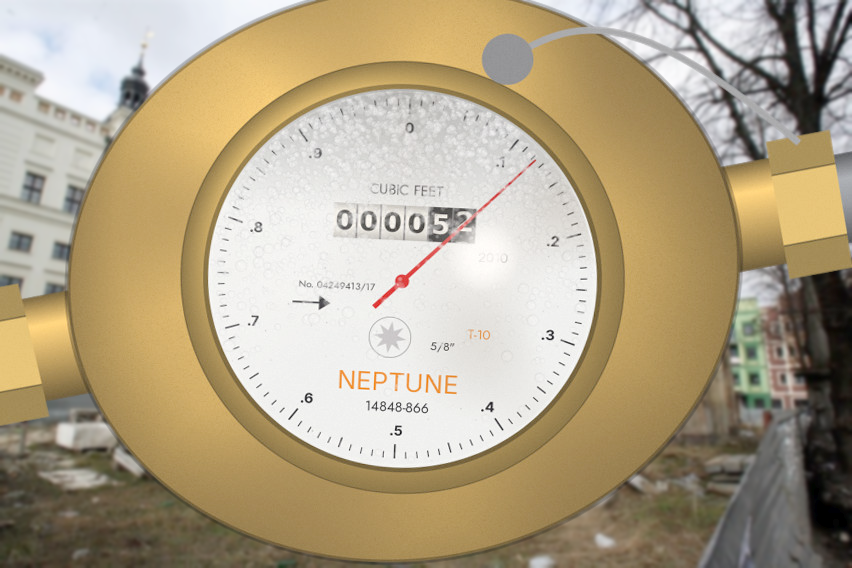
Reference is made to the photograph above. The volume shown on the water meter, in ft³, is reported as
52.12 ft³
